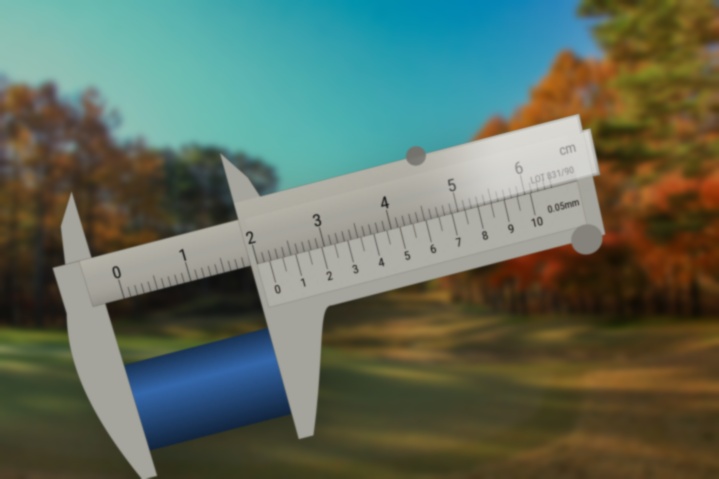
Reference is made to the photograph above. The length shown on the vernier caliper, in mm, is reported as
21.8 mm
